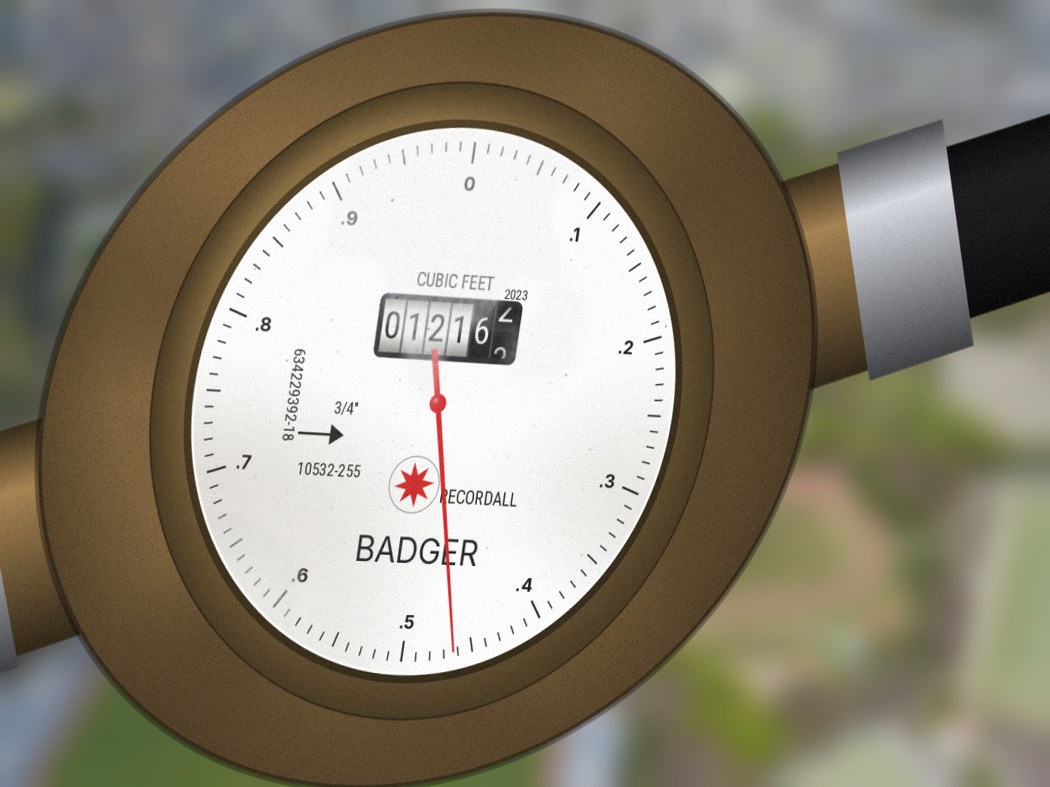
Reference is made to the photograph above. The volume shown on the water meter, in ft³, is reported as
12162.46 ft³
